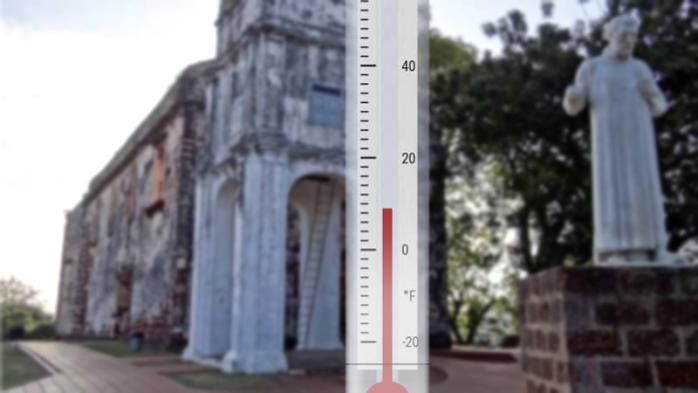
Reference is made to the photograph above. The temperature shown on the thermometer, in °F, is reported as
9 °F
